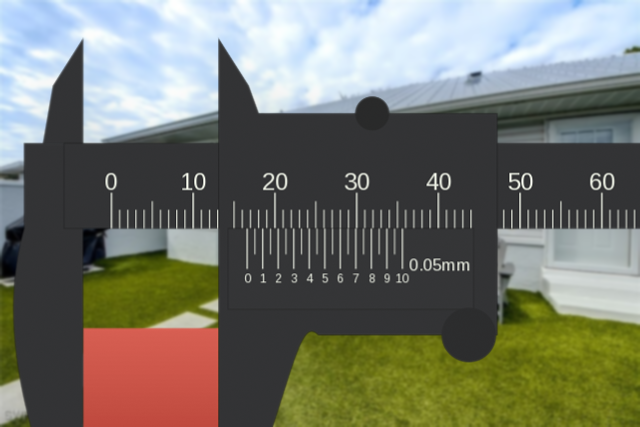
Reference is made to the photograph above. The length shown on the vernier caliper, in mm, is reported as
16.6 mm
